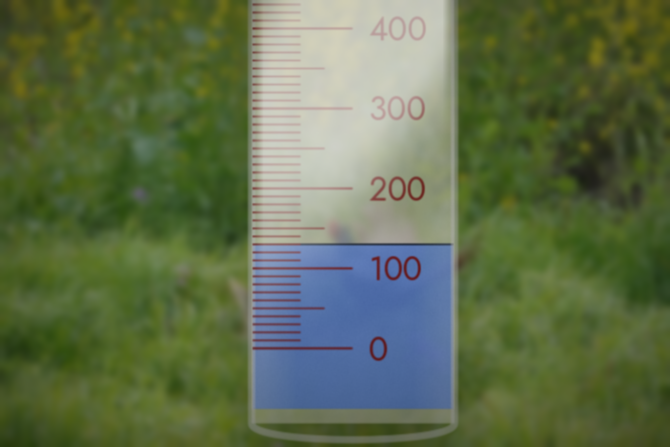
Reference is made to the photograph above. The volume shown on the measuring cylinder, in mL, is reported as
130 mL
